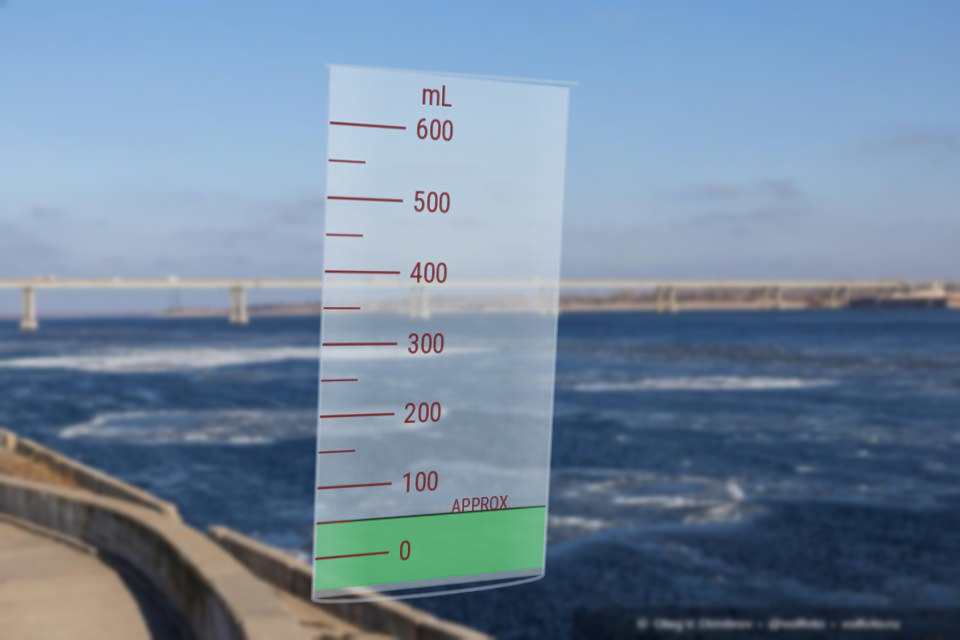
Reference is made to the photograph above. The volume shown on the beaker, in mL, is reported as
50 mL
